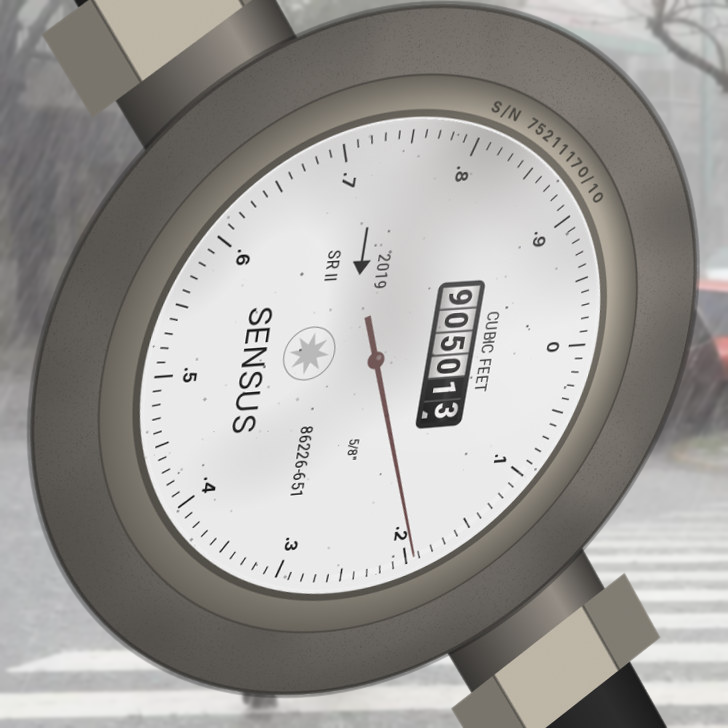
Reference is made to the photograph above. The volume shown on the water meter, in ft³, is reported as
905013.19 ft³
